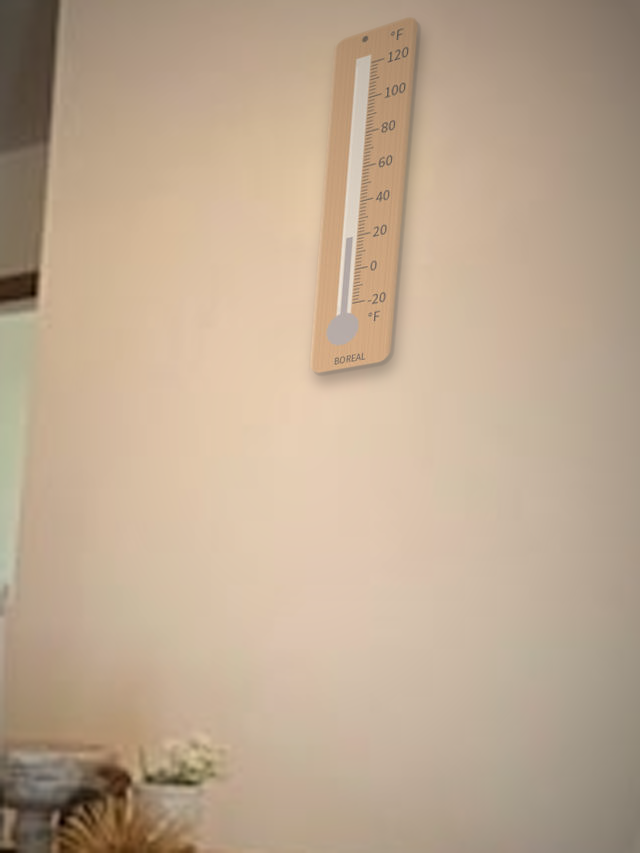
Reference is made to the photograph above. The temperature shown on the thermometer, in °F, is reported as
20 °F
